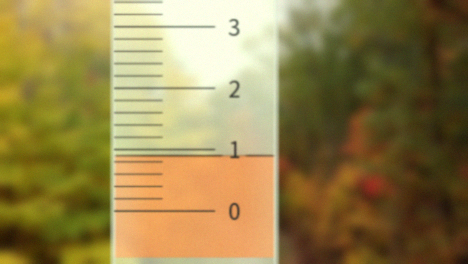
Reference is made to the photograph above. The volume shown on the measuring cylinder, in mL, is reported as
0.9 mL
